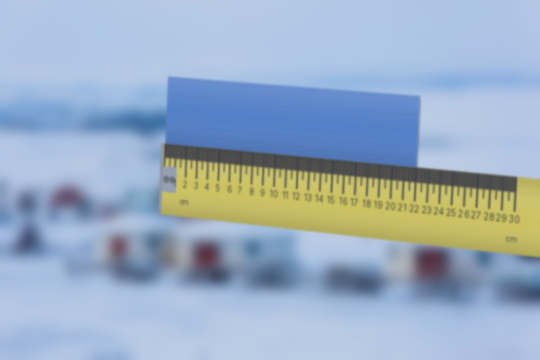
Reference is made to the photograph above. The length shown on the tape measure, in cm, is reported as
22 cm
